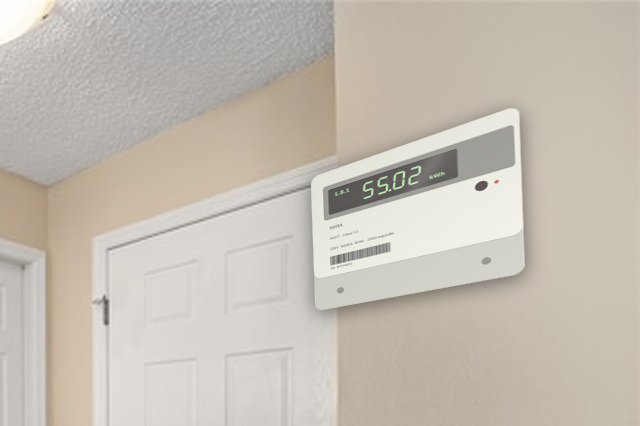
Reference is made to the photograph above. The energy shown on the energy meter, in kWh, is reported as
55.02 kWh
